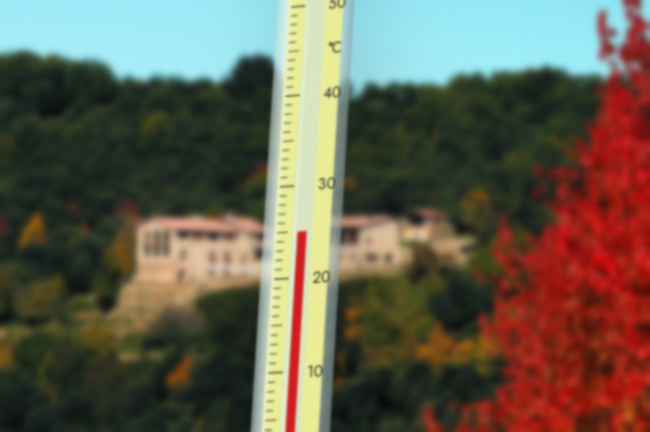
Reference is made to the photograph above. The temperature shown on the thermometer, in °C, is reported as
25 °C
